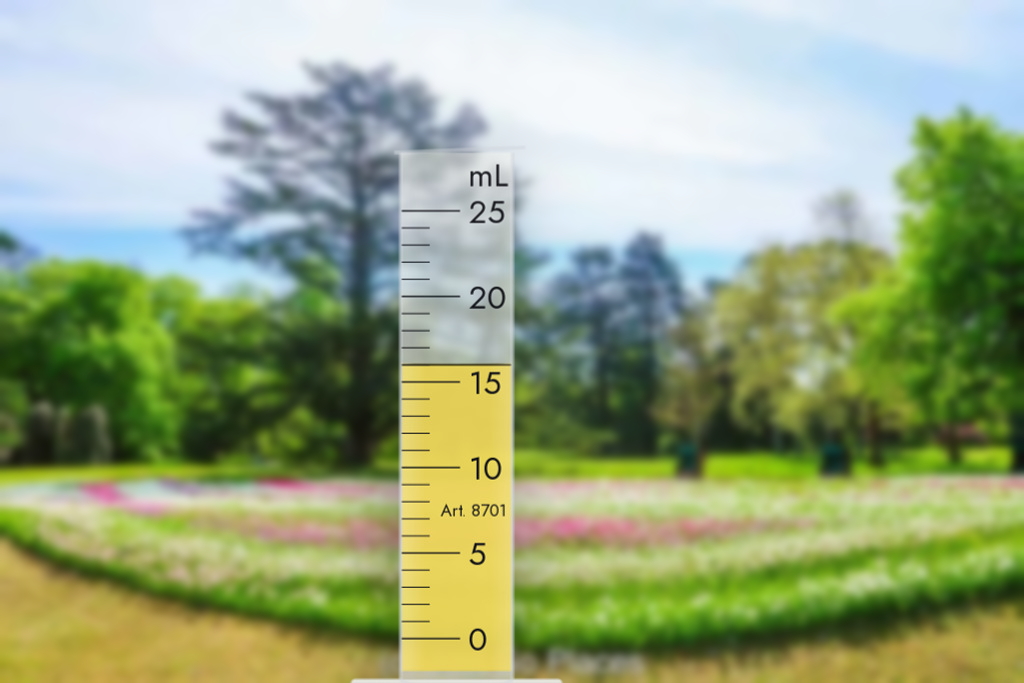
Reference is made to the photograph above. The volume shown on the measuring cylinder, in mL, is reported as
16 mL
